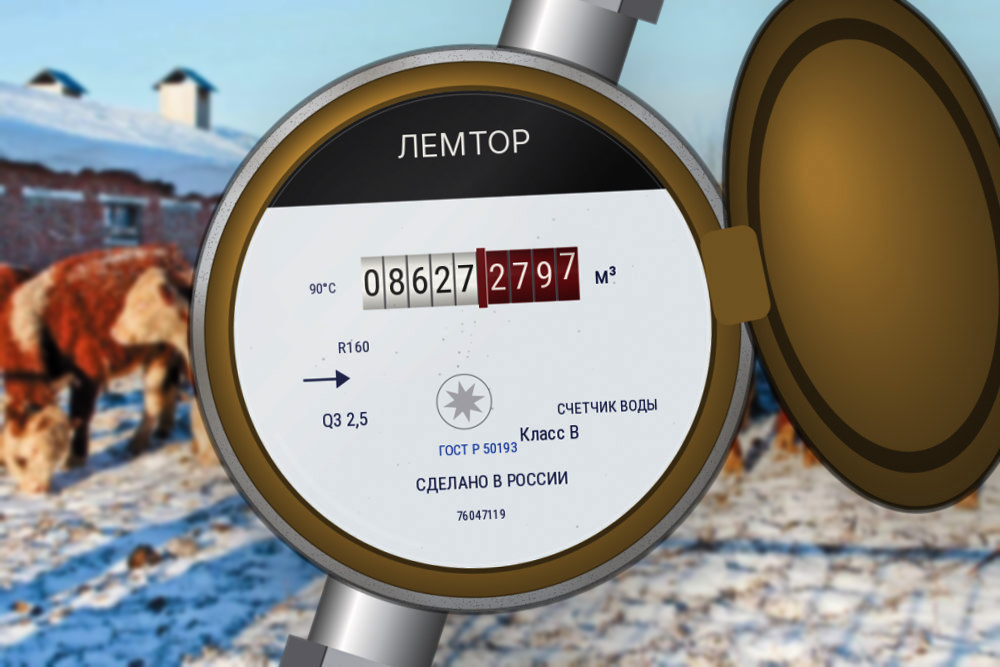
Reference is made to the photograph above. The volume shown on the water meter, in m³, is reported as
8627.2797 m³
